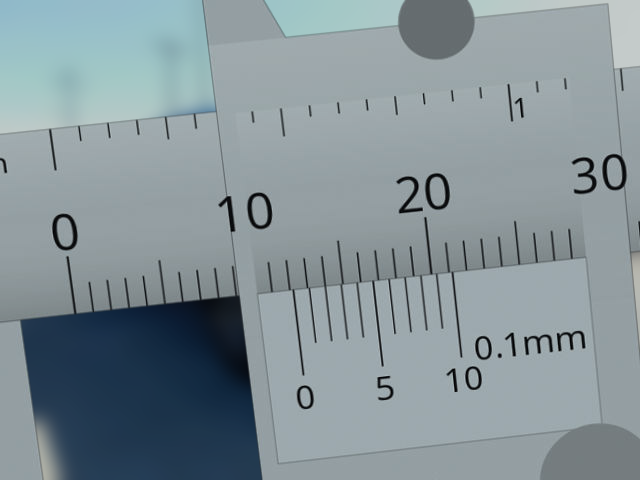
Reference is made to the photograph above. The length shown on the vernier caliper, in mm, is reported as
12.2 mm
